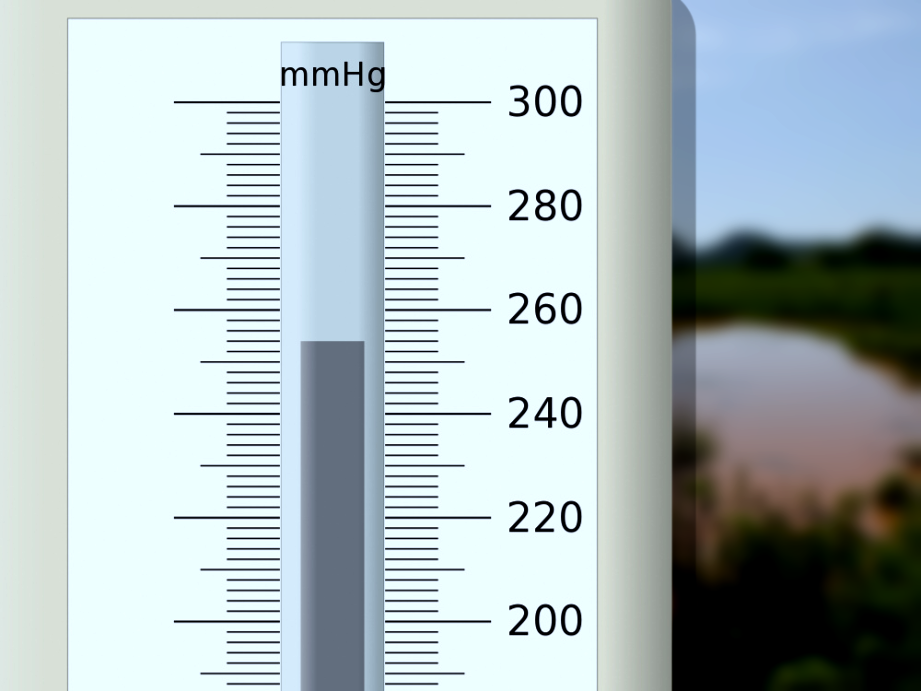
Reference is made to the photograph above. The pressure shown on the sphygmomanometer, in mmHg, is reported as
254 mmHg
